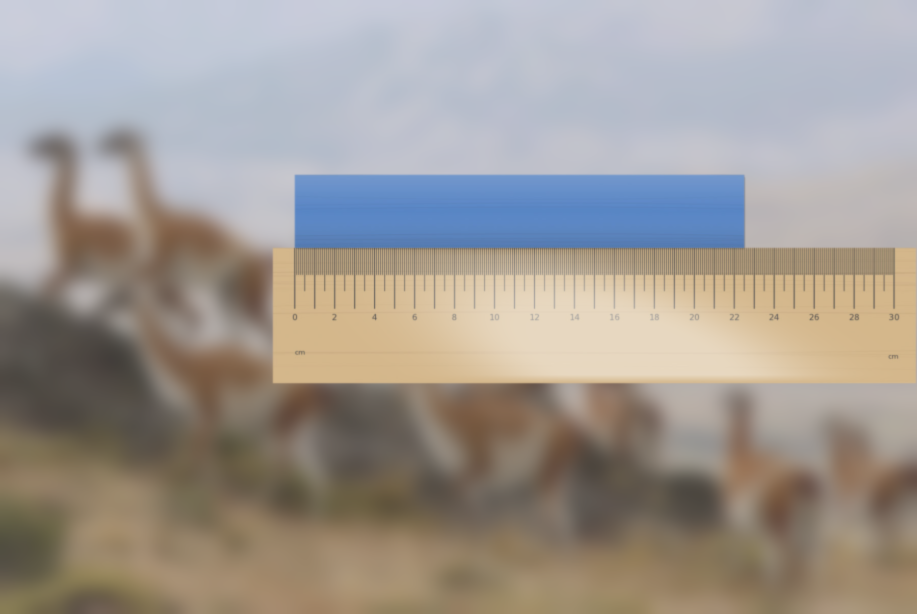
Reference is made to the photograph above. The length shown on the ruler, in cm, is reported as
22.5 cm
